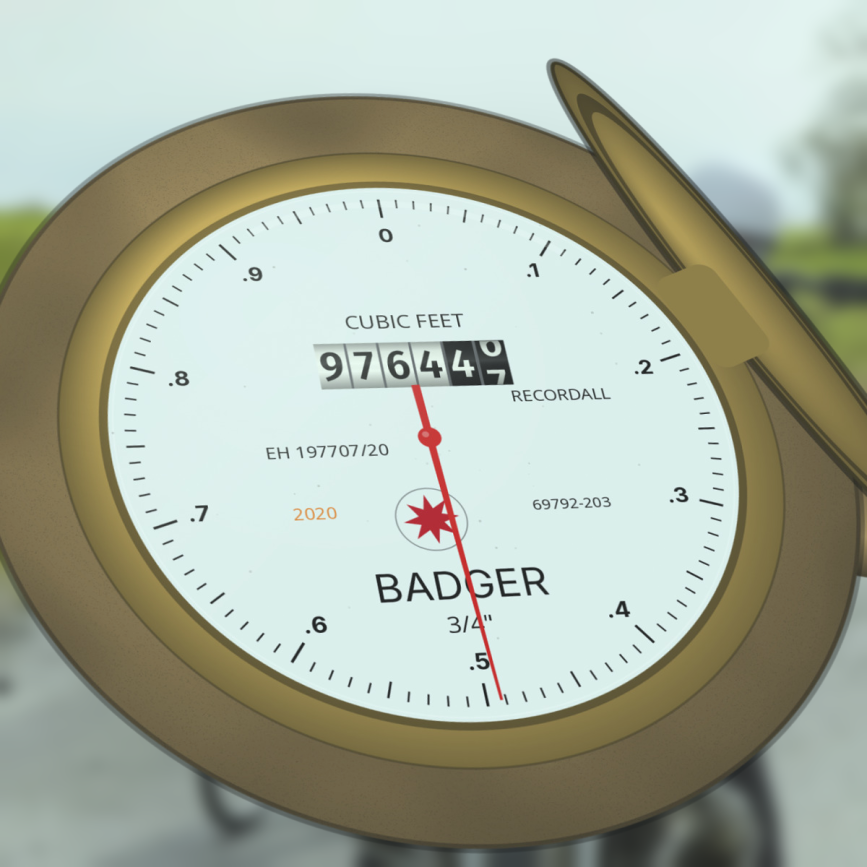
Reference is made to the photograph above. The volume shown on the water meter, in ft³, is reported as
976446.49 ft³
